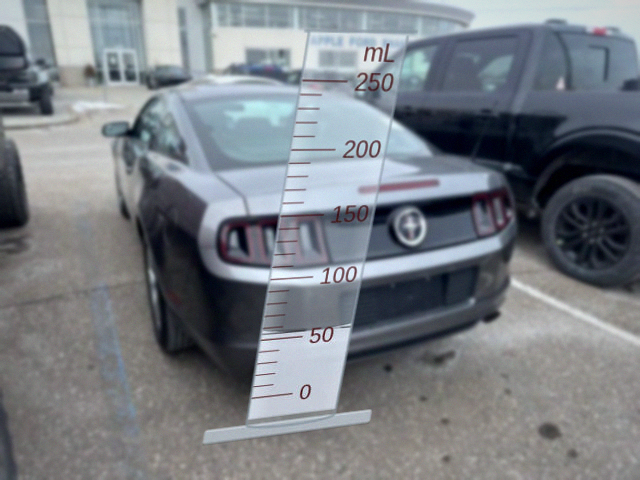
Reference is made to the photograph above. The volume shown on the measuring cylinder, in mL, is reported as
55 mL
